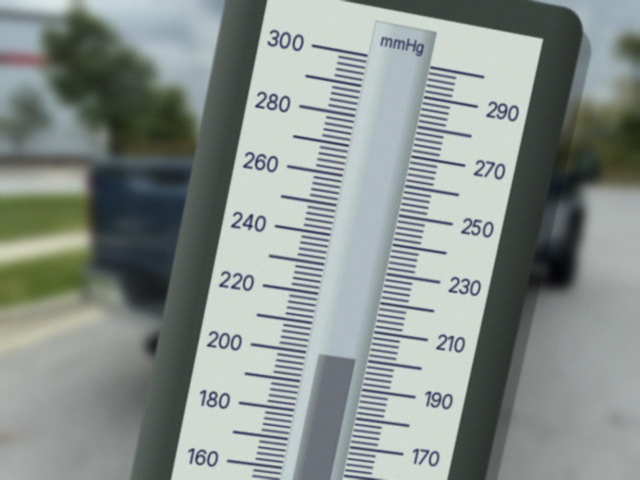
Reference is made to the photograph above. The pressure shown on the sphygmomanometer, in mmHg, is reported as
200 mmHg
